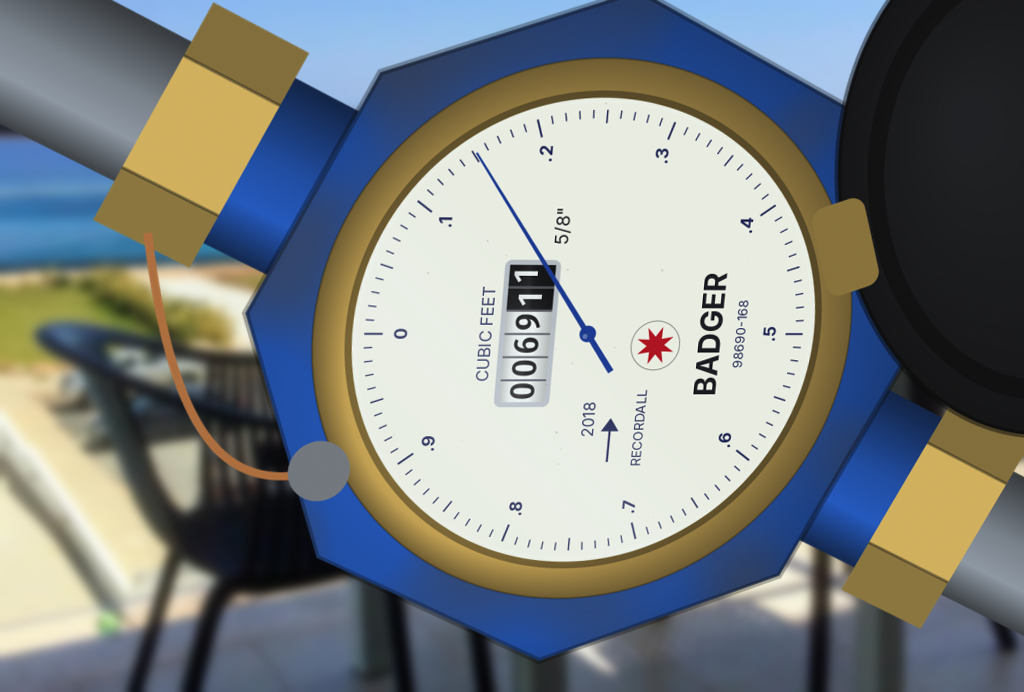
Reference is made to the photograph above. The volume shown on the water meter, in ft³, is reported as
6911.15 ft³
